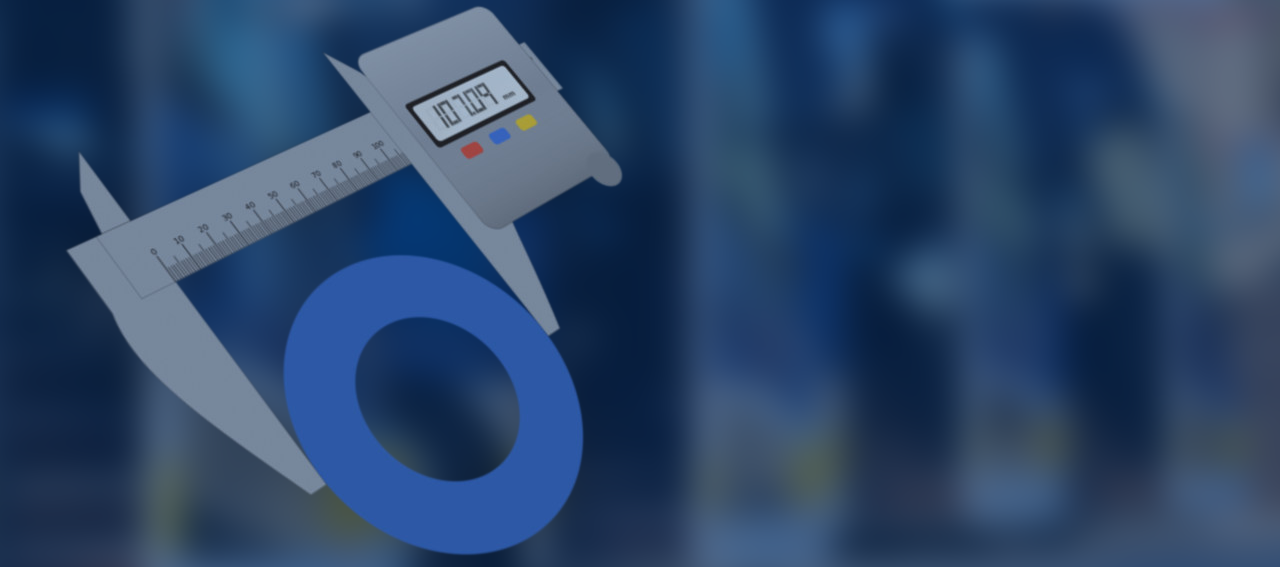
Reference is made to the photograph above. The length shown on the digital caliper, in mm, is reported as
107.09 mm
